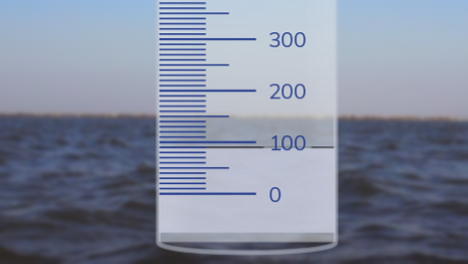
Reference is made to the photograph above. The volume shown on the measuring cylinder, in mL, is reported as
90 mL
